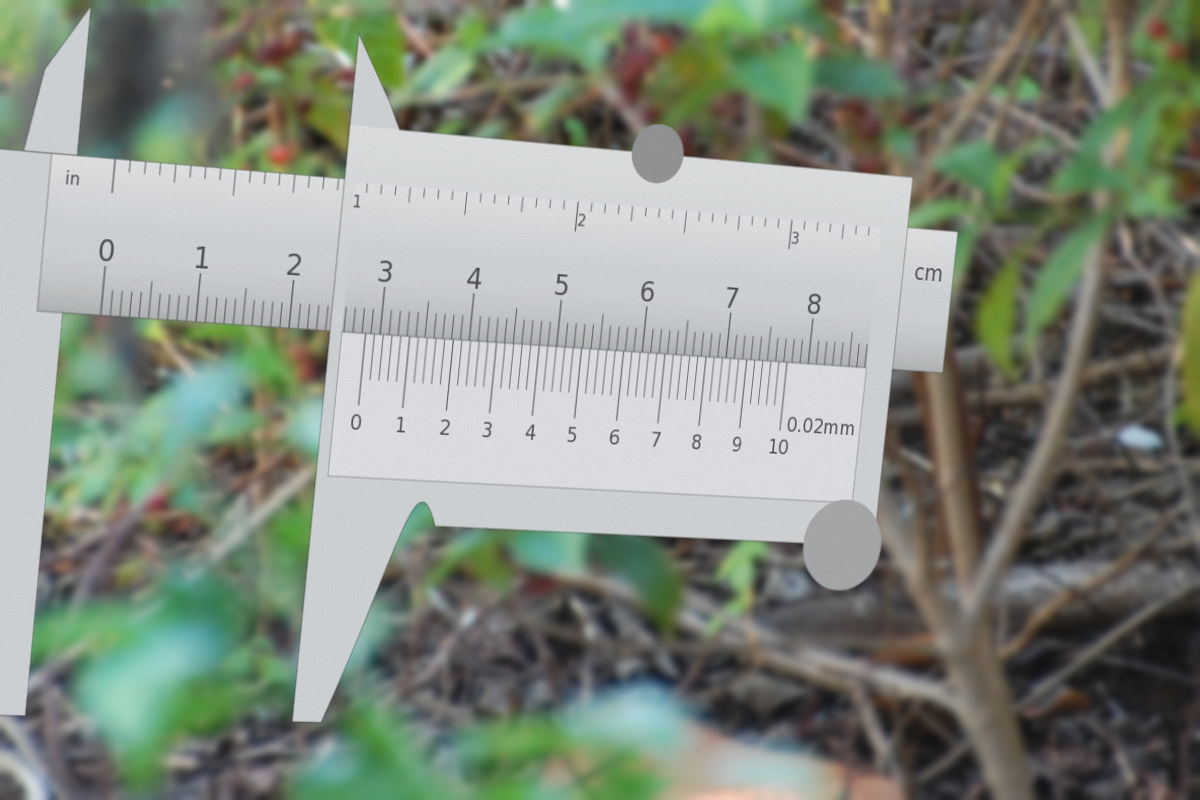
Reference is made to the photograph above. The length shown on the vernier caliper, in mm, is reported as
28.4 mm
